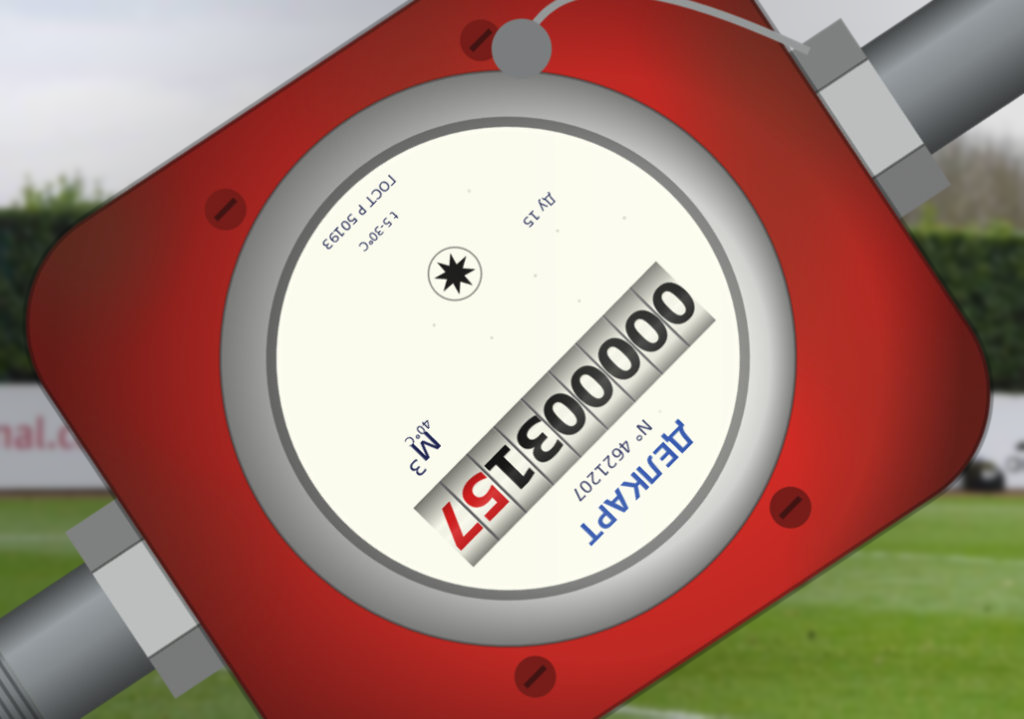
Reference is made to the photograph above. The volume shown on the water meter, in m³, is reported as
31.57 m³
